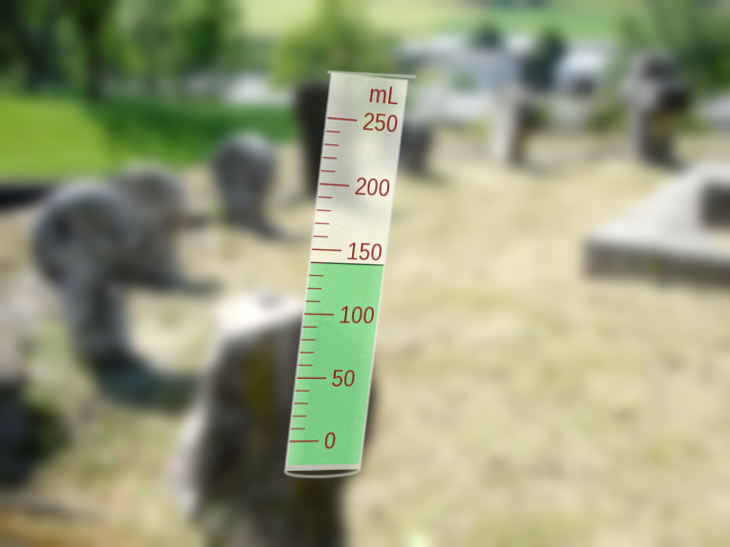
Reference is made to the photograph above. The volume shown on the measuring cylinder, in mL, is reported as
140 mL
